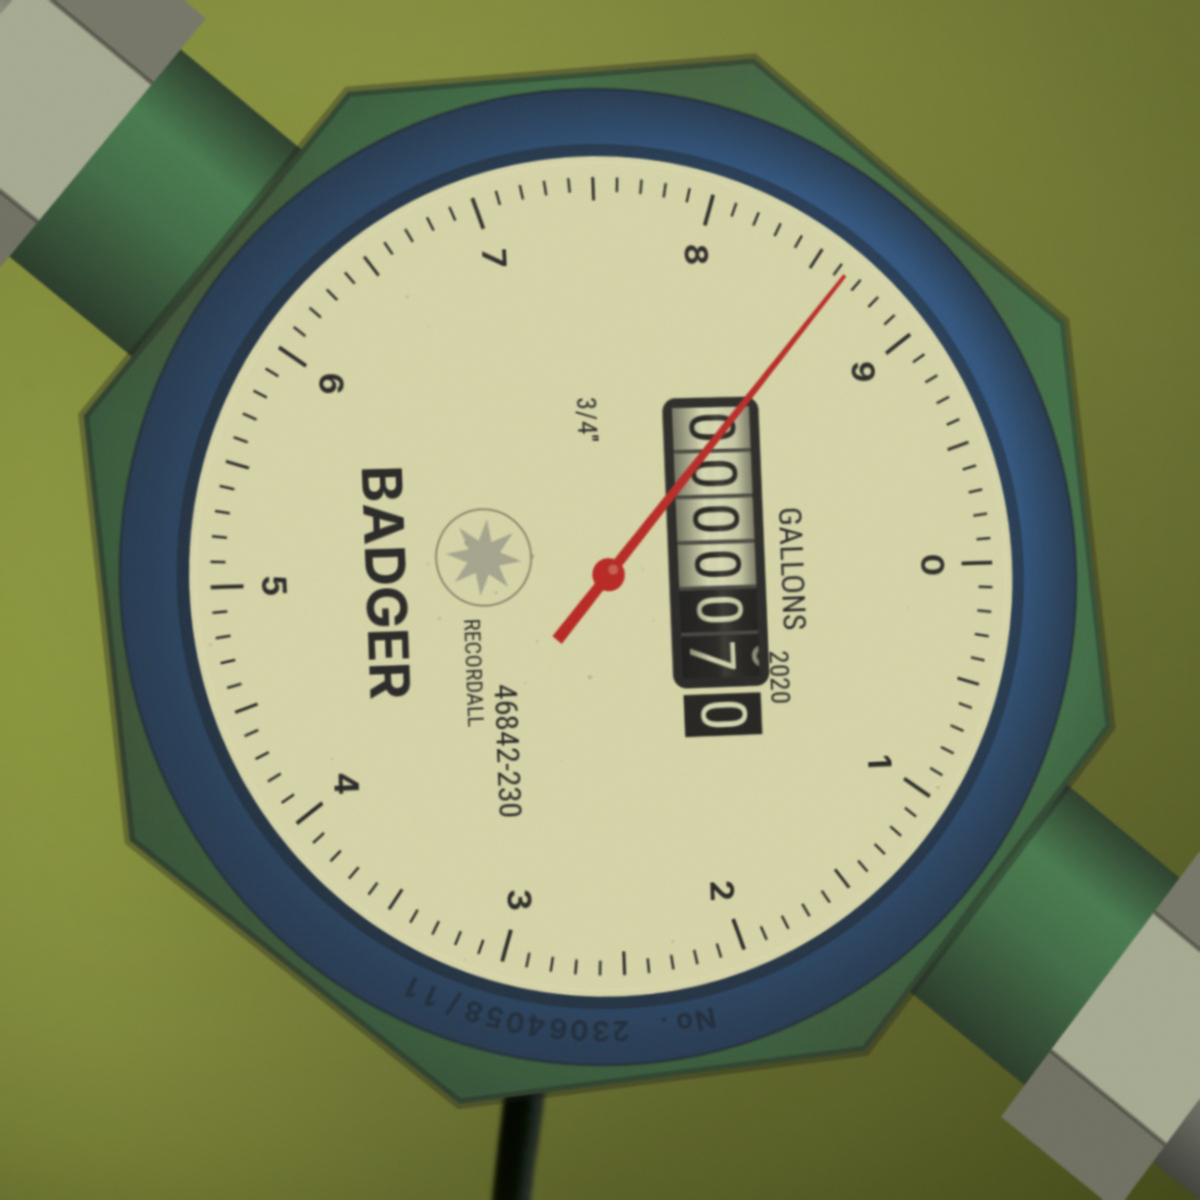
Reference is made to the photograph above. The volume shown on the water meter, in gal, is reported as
68.6 gal
